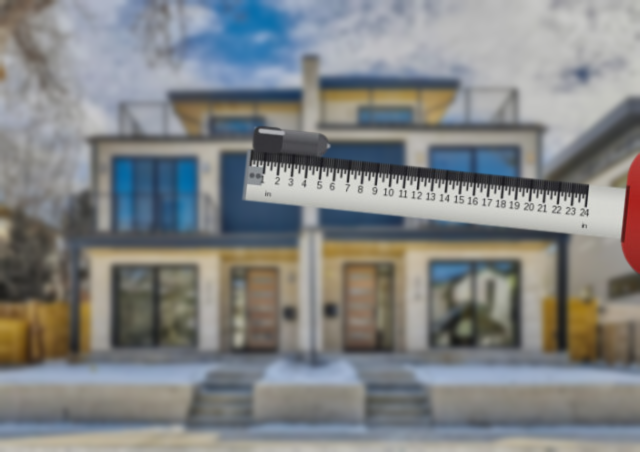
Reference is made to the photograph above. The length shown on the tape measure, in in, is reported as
5.5 in
